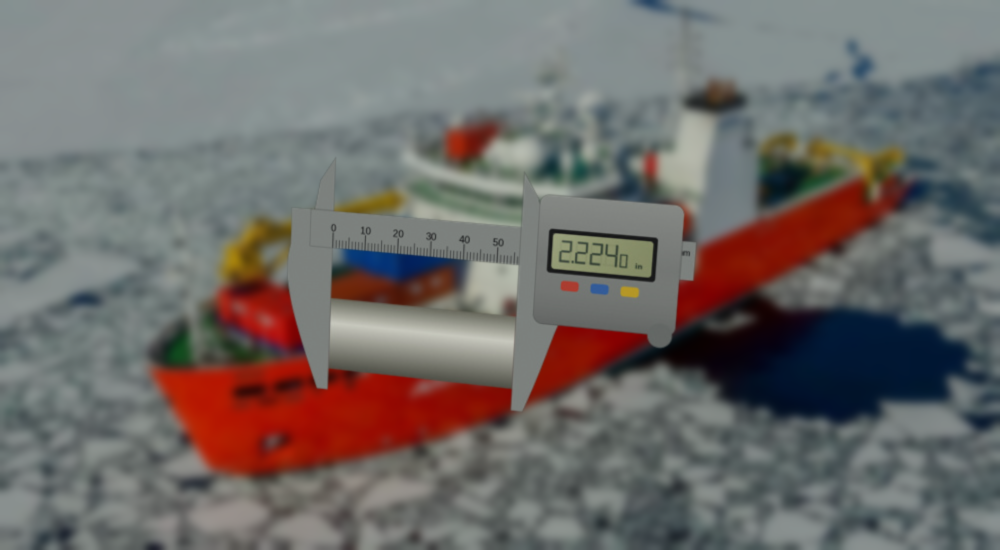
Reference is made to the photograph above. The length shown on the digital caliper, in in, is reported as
2.2240 in
